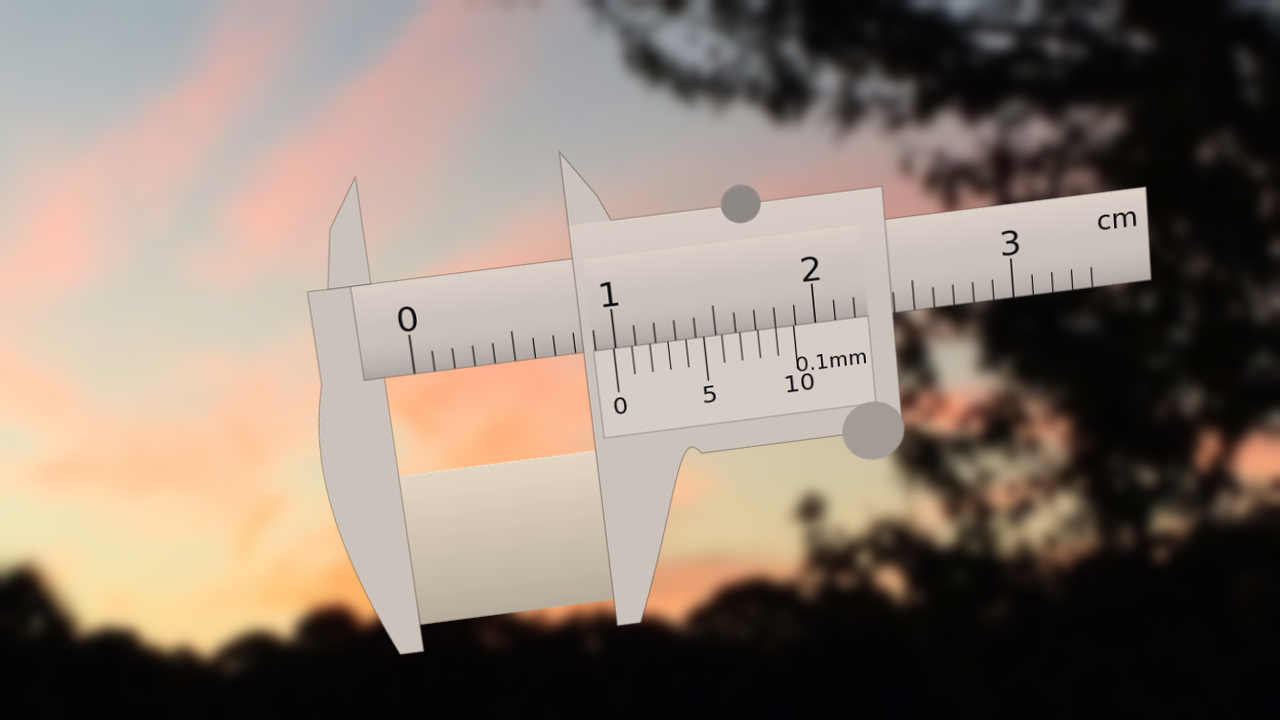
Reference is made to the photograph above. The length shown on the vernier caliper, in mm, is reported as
9.9 mm
